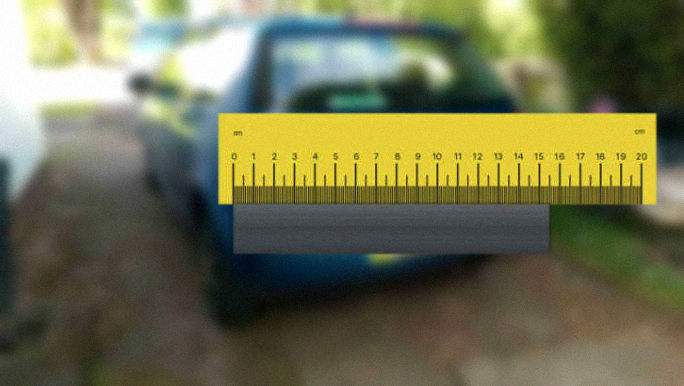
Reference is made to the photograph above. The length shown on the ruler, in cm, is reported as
15.5 cm
